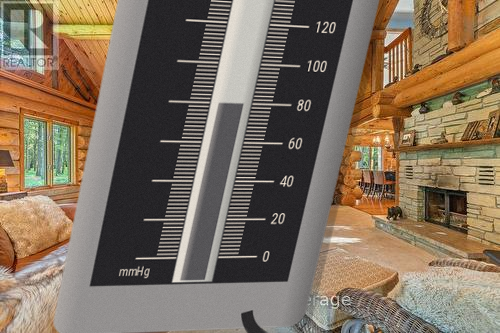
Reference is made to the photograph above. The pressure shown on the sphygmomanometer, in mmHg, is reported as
80 mmHg
